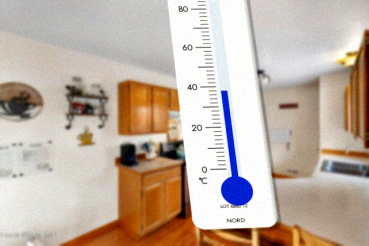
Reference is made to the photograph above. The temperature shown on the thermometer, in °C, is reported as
38 °C
